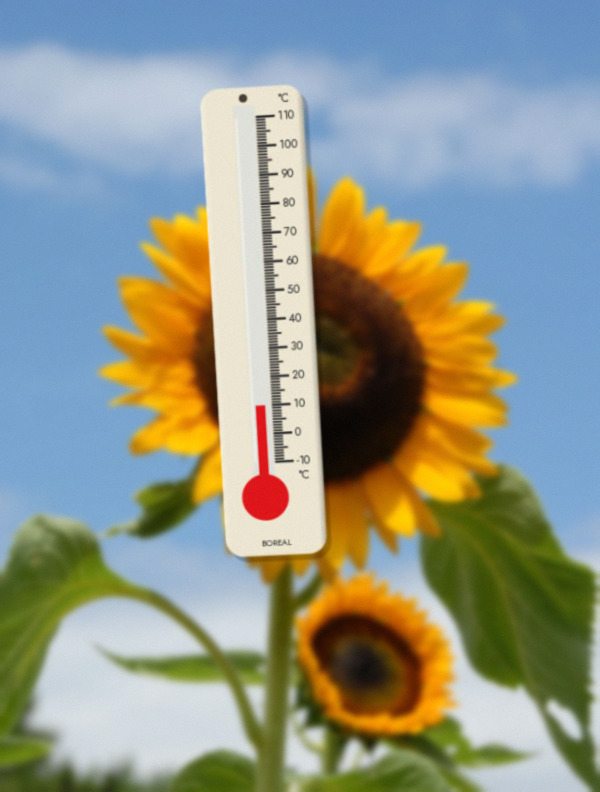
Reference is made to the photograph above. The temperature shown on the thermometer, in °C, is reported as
10 °C
